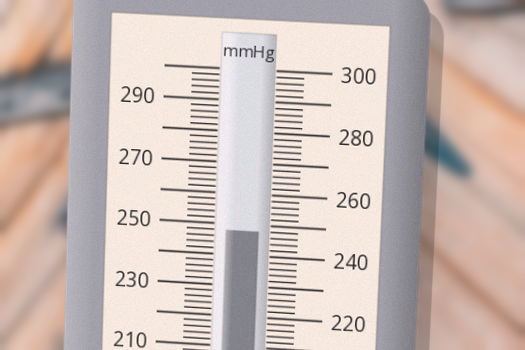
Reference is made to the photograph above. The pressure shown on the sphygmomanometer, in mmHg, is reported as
248 mmHg
